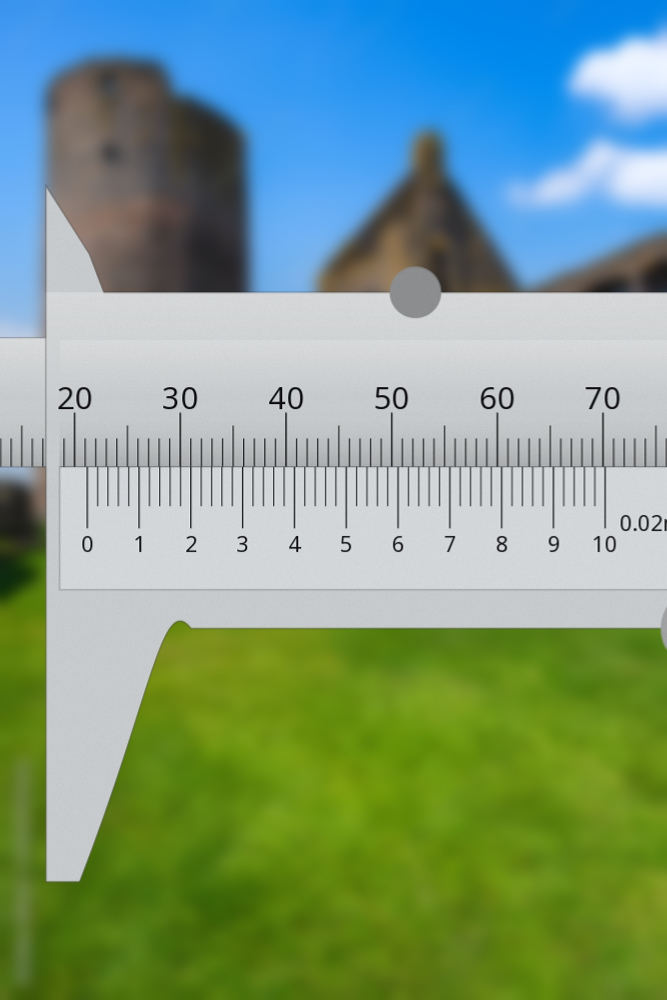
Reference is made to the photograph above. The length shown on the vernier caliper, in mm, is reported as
21.2 mm
